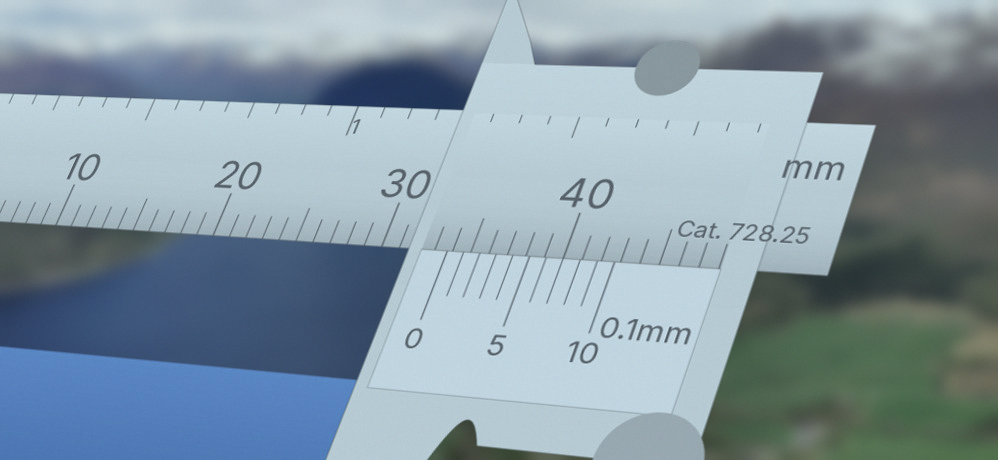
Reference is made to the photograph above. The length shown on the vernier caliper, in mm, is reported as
33.7 mm
